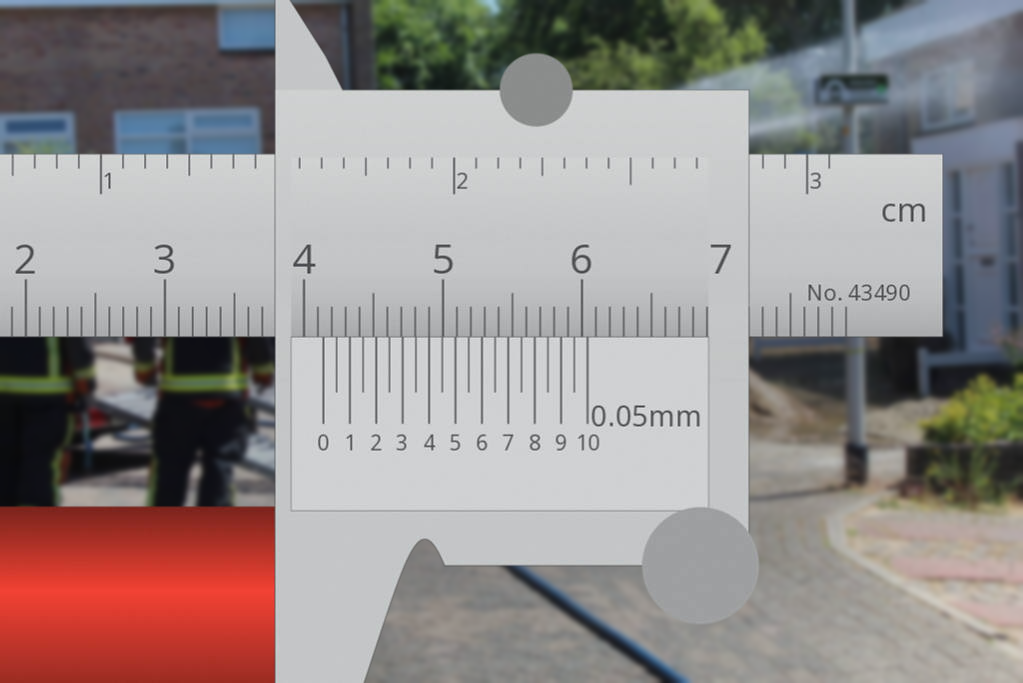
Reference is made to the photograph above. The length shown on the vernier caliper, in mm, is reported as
41.4 mm
